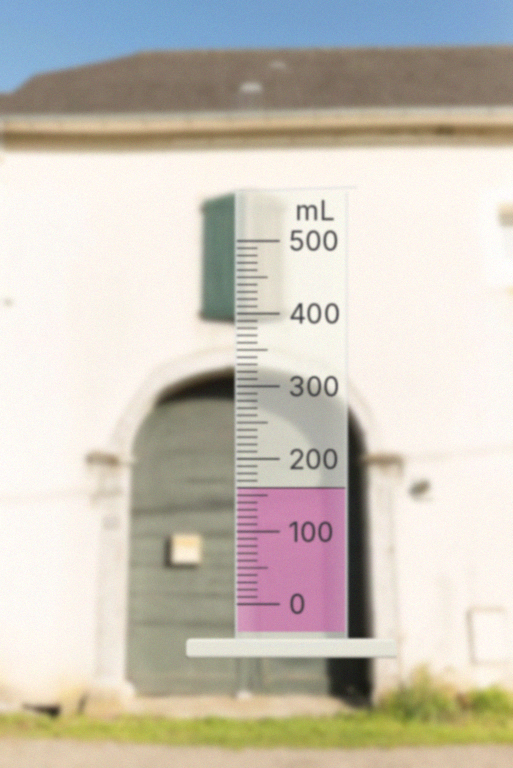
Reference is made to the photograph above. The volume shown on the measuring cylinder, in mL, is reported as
160 mL
